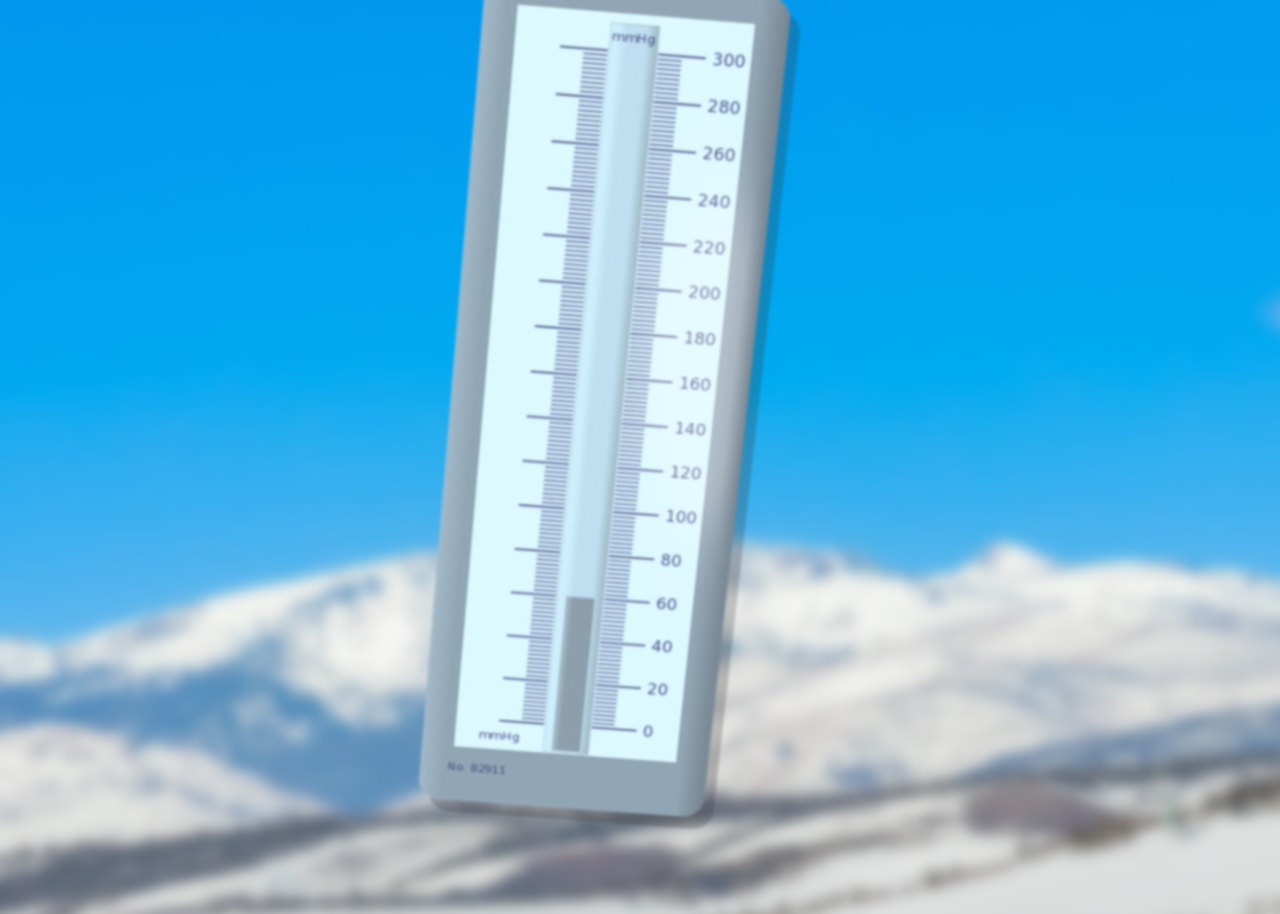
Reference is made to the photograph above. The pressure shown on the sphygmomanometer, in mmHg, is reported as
60 mmHg
